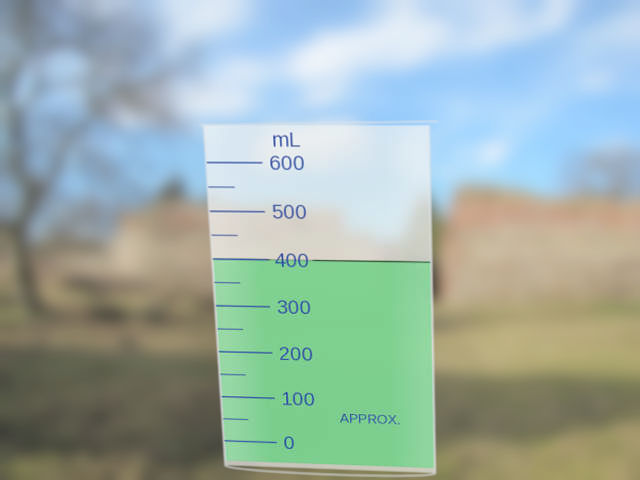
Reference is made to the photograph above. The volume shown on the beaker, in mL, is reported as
400 mL
